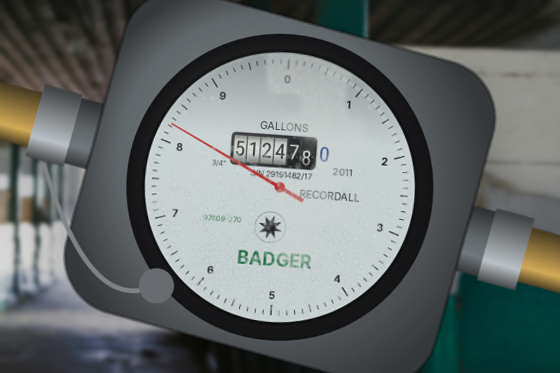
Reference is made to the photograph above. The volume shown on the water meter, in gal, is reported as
5124778.2 gal
